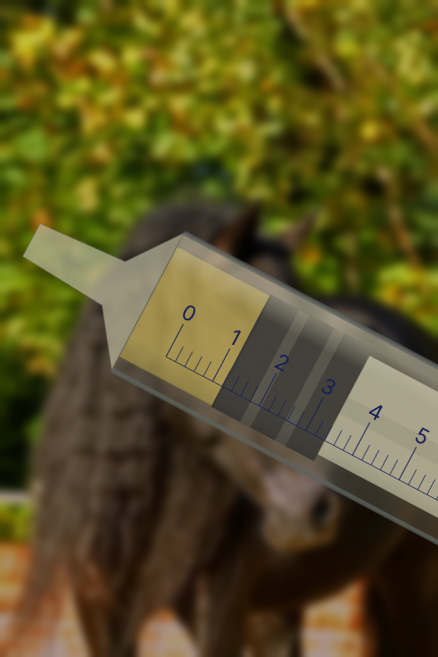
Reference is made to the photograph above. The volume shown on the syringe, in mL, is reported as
1.2 mL
